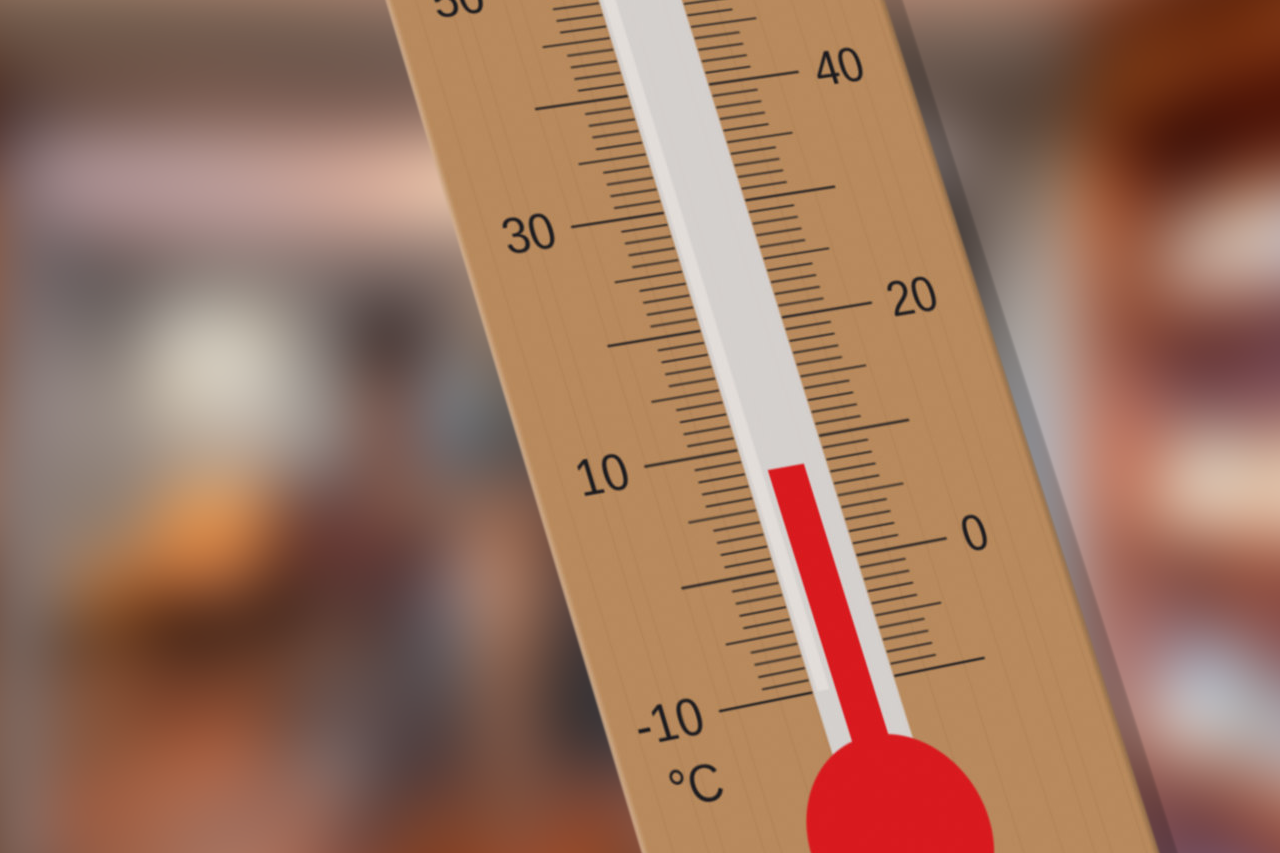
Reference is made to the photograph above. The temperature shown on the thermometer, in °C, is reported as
8 °C
